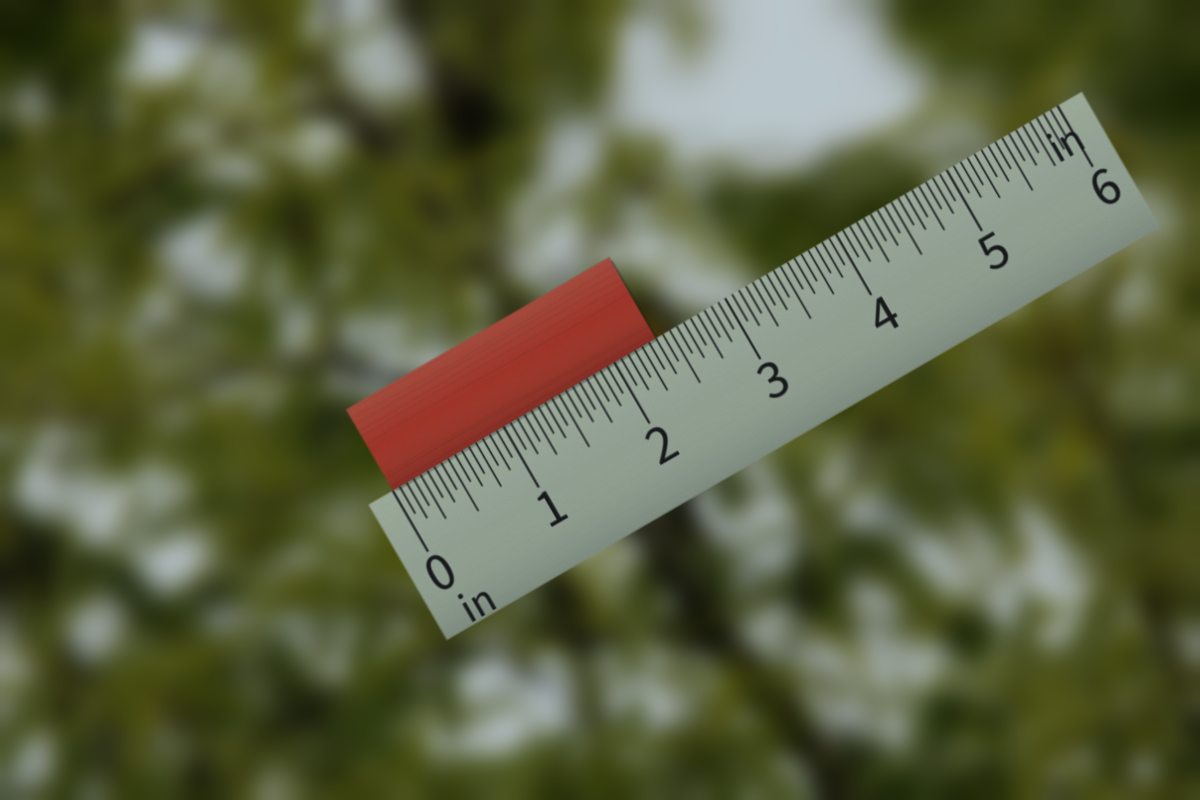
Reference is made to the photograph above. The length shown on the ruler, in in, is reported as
2.375 in
